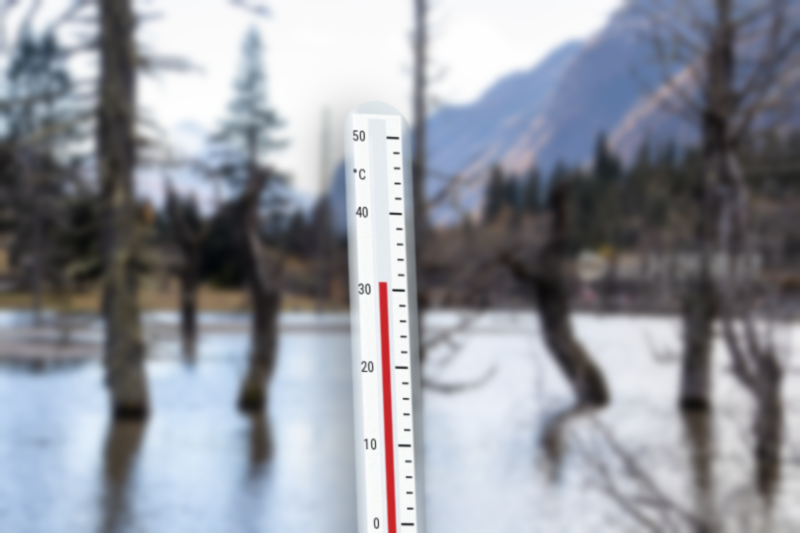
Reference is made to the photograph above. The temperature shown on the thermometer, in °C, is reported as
31 °C
